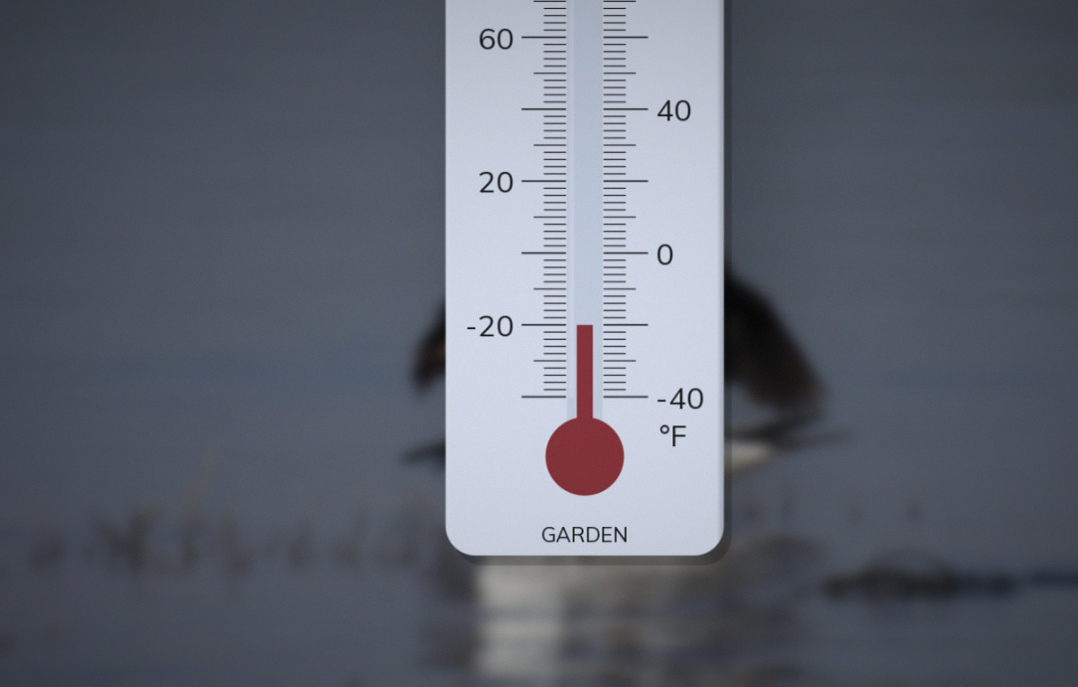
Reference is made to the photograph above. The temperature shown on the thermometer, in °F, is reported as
-20 °F
